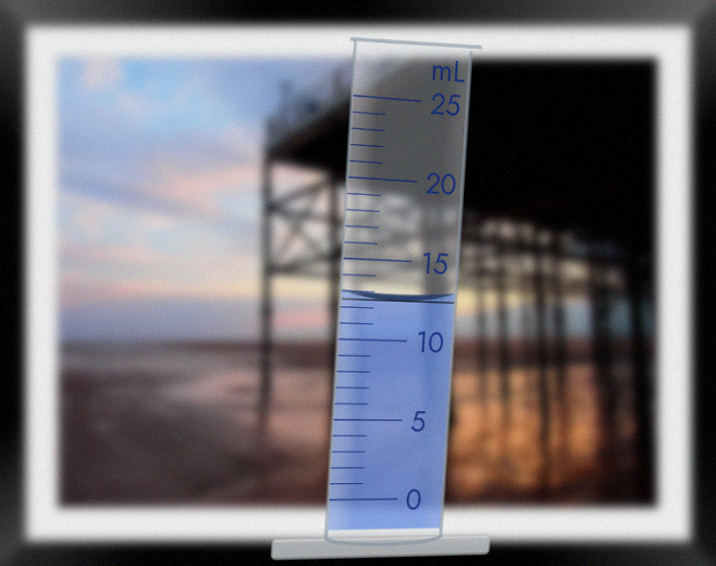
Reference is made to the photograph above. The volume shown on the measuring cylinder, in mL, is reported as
12.5 mL
